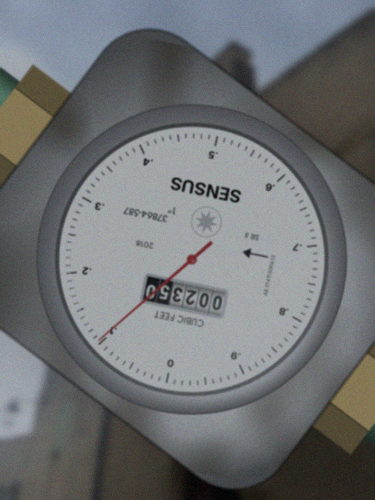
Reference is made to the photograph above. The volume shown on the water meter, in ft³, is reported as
2350.10 ft³
